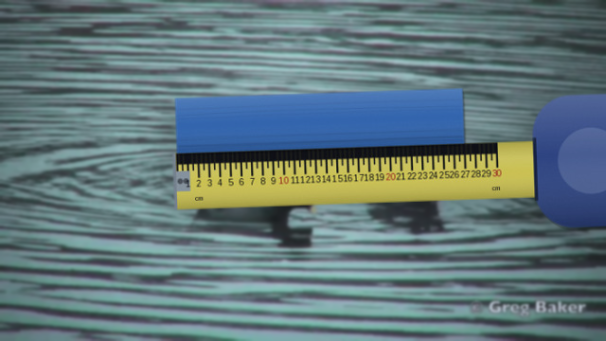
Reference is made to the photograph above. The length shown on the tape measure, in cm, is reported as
27 cm
